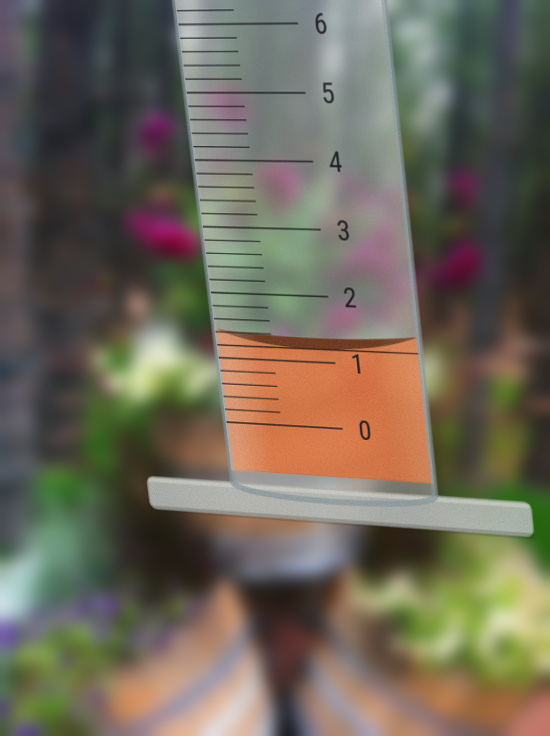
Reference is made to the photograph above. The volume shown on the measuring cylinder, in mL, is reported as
1.2 mL
